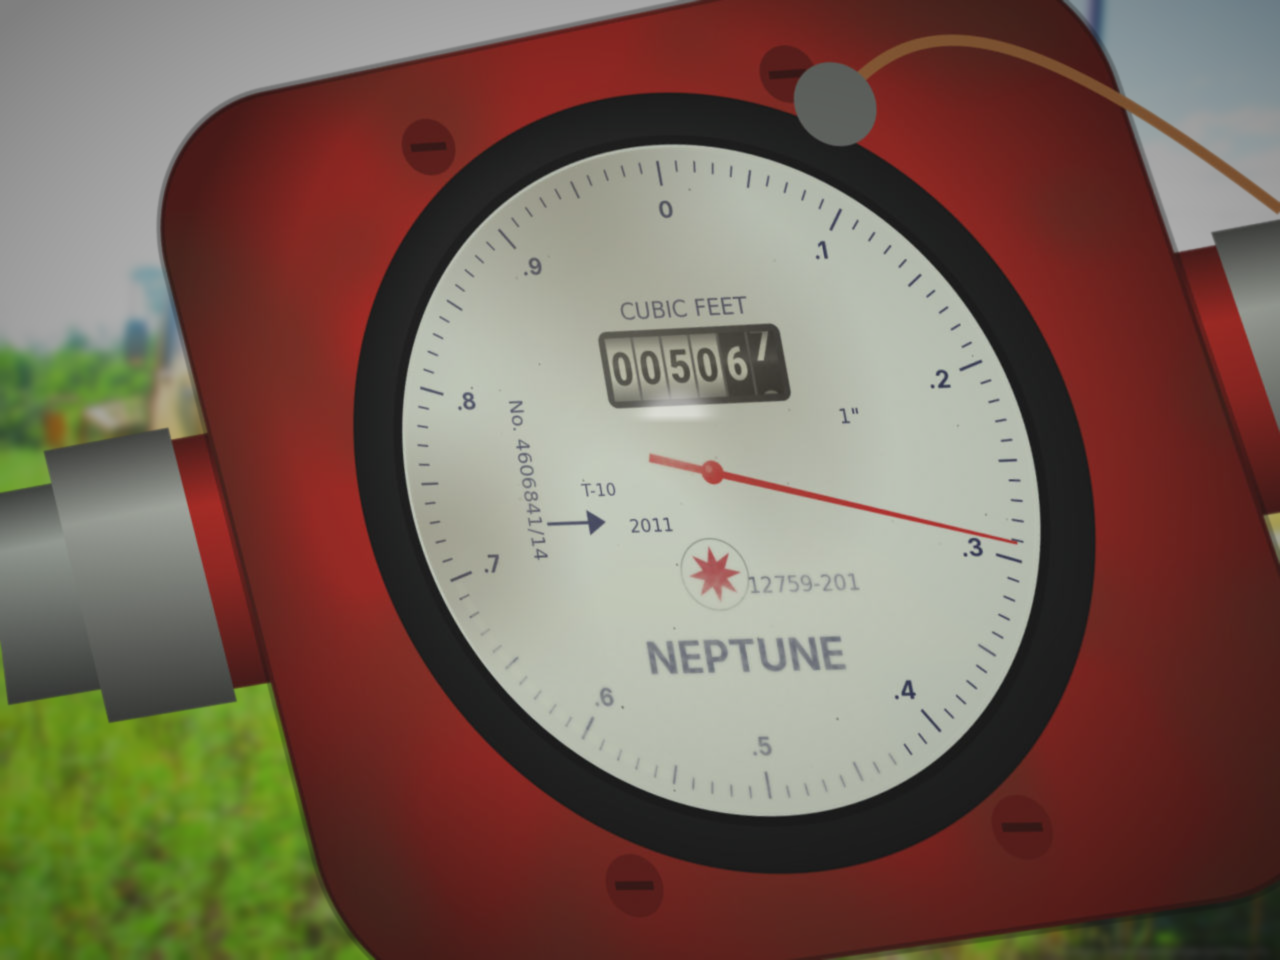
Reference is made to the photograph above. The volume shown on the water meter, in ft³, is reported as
5067.29 ft³
